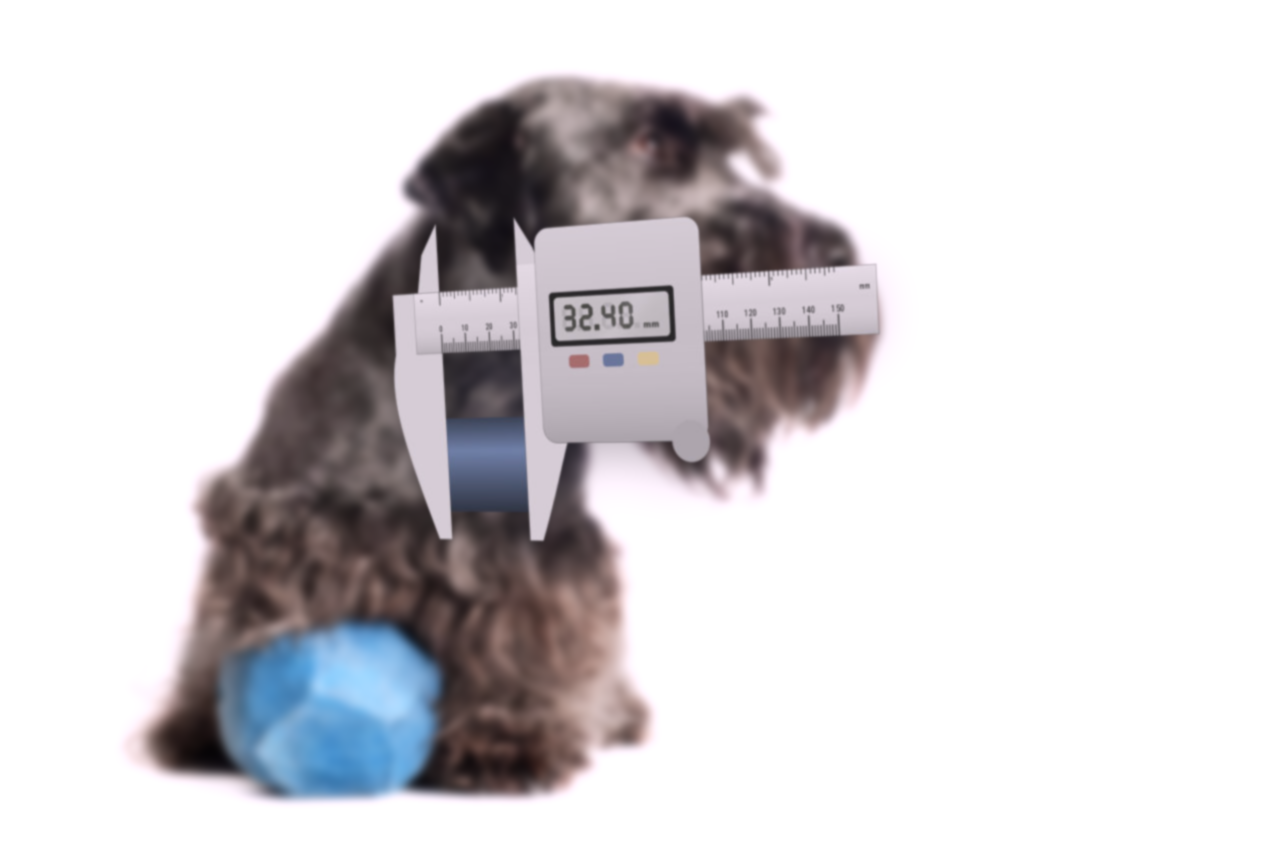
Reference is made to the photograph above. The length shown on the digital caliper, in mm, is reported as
32.40 mm
